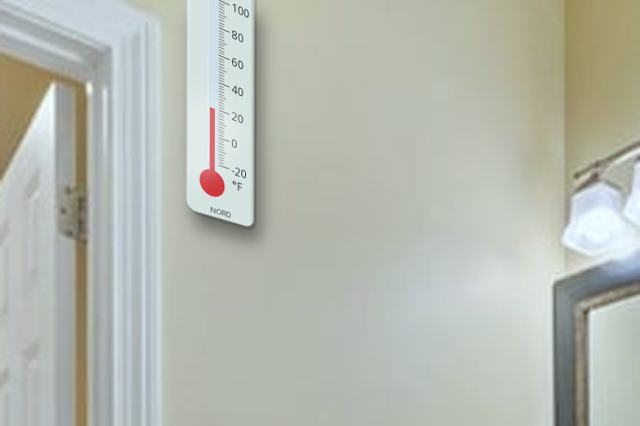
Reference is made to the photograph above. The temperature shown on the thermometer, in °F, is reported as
20 °F
